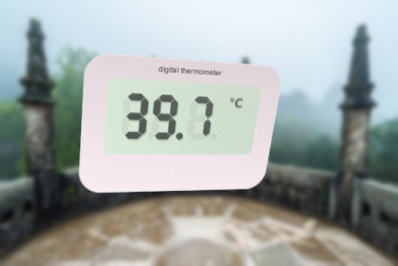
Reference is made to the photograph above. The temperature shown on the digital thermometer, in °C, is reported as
39.7 °C
